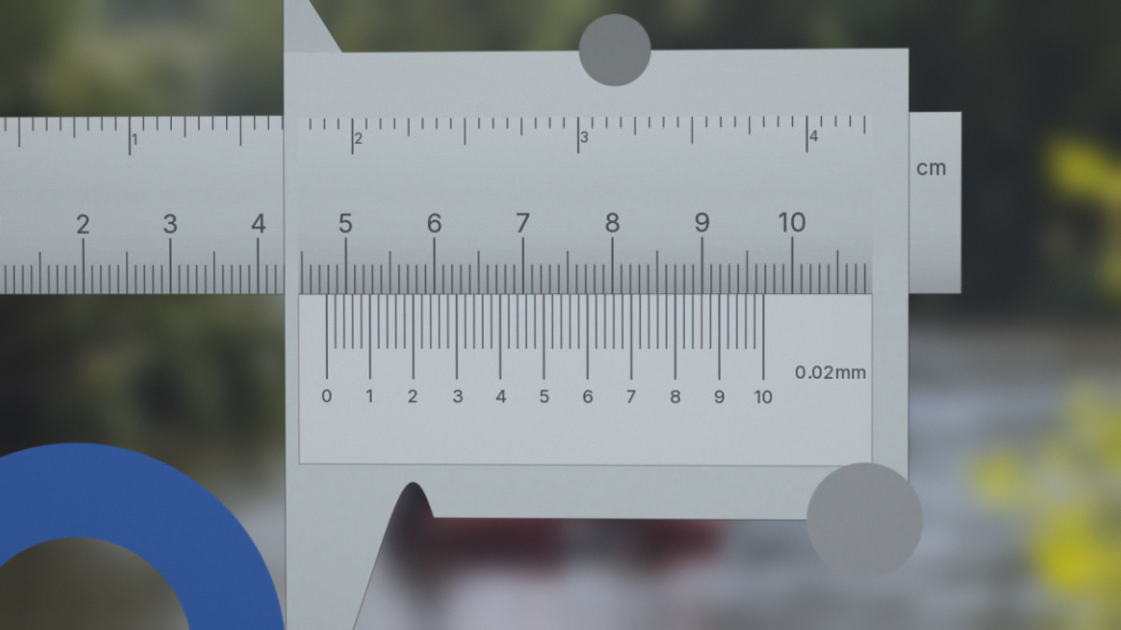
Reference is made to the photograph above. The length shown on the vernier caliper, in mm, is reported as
47.8 mm
